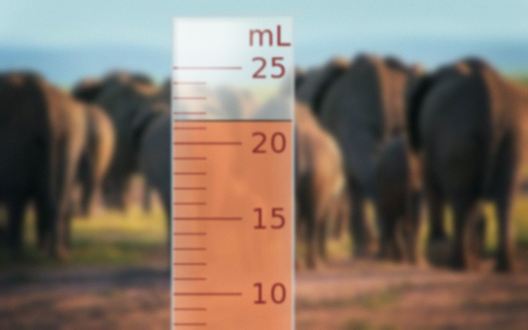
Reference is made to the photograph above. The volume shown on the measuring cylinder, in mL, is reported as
21.5 mL
